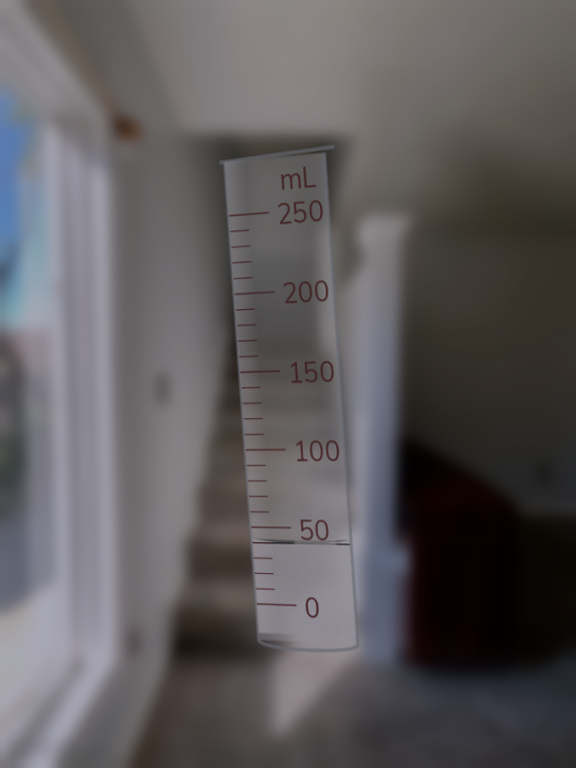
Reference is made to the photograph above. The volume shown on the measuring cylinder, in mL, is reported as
40 mL
